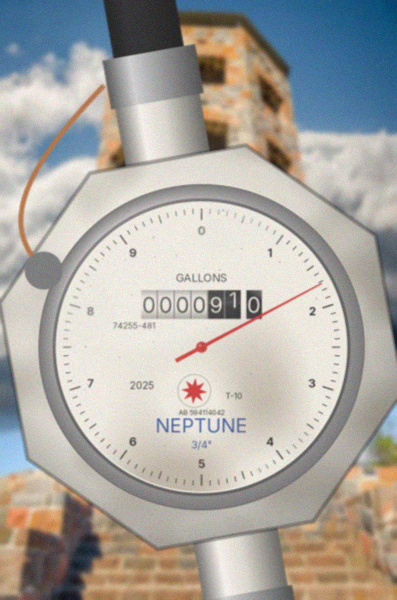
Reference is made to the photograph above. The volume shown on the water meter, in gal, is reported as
911.7 gal
